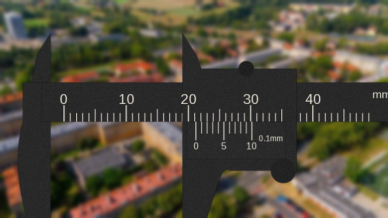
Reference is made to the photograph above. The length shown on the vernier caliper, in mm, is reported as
21.2 mm
